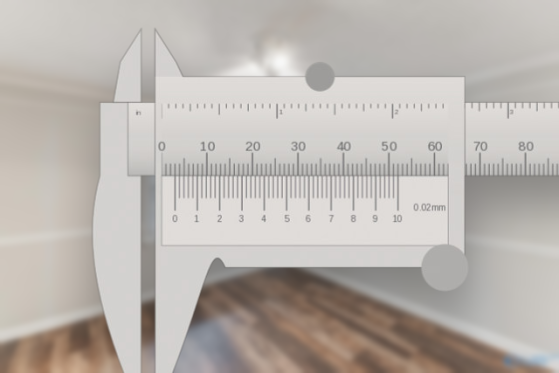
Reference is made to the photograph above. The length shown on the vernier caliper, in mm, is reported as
3.0 mm
